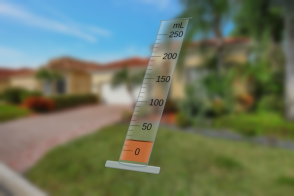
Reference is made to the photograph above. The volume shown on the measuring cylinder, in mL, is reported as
20 mL
